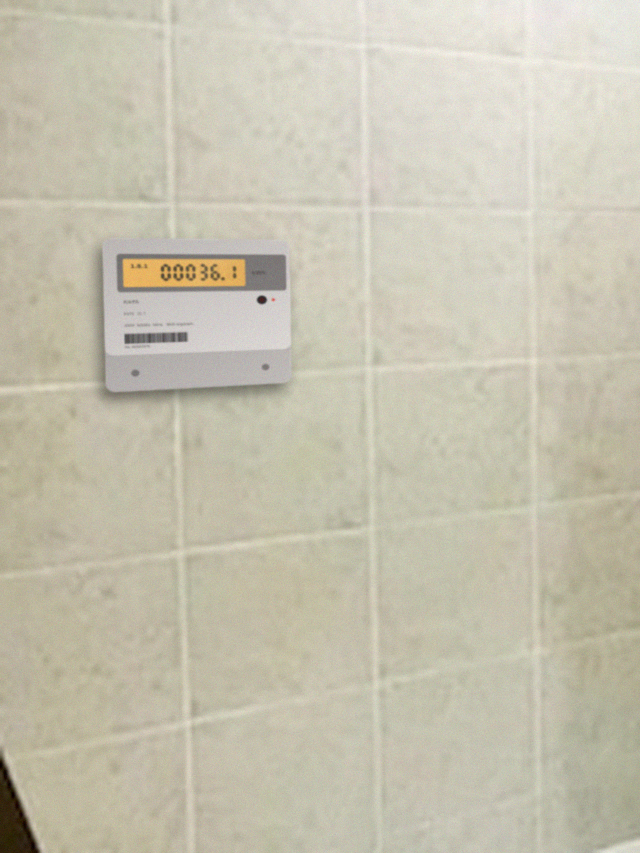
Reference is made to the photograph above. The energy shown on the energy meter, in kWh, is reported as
36.1 kWh
